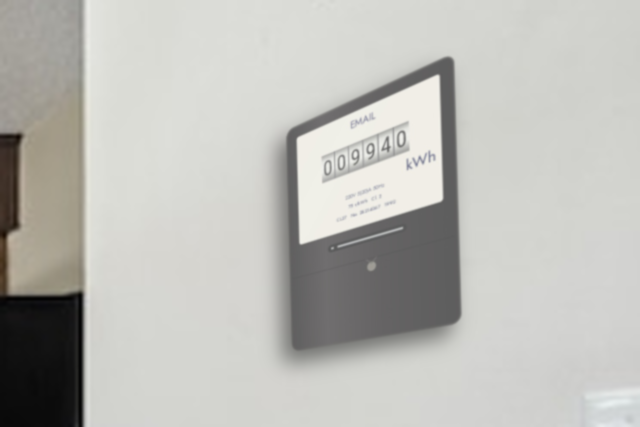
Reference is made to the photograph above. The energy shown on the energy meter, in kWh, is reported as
9940 kWh
